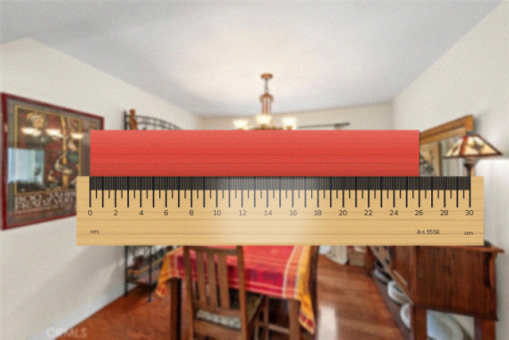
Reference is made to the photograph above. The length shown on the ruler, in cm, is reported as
26 cm
